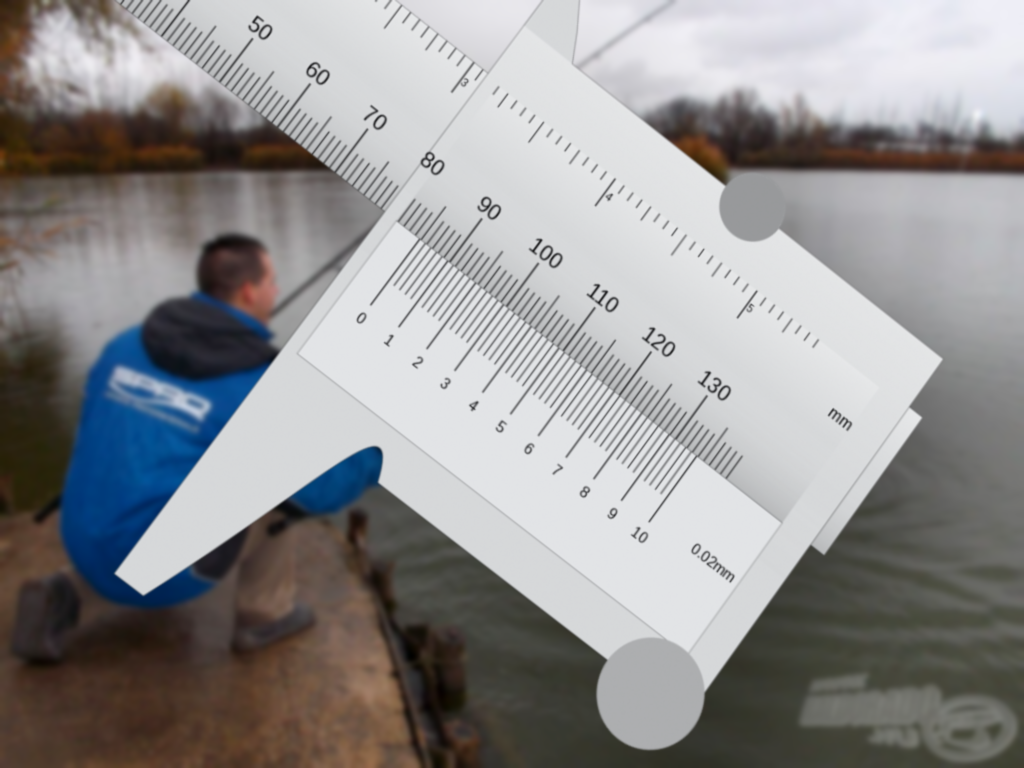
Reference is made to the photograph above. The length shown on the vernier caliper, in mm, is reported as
84.8 mm
